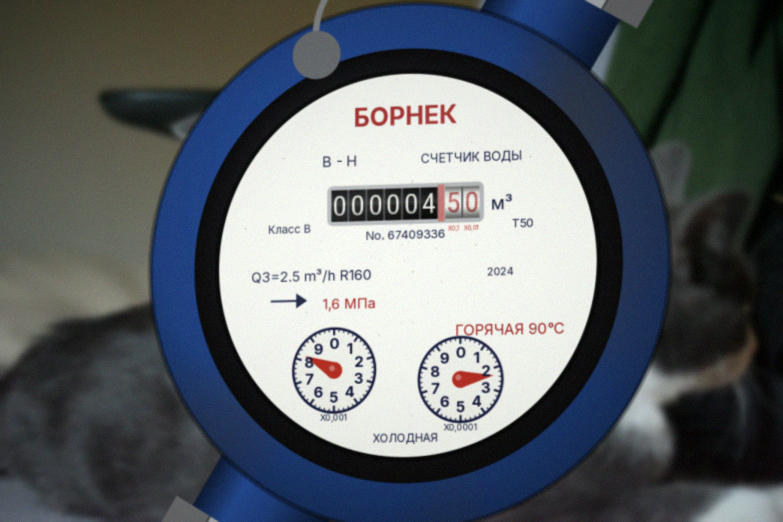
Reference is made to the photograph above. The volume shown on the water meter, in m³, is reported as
4.5082 m³
